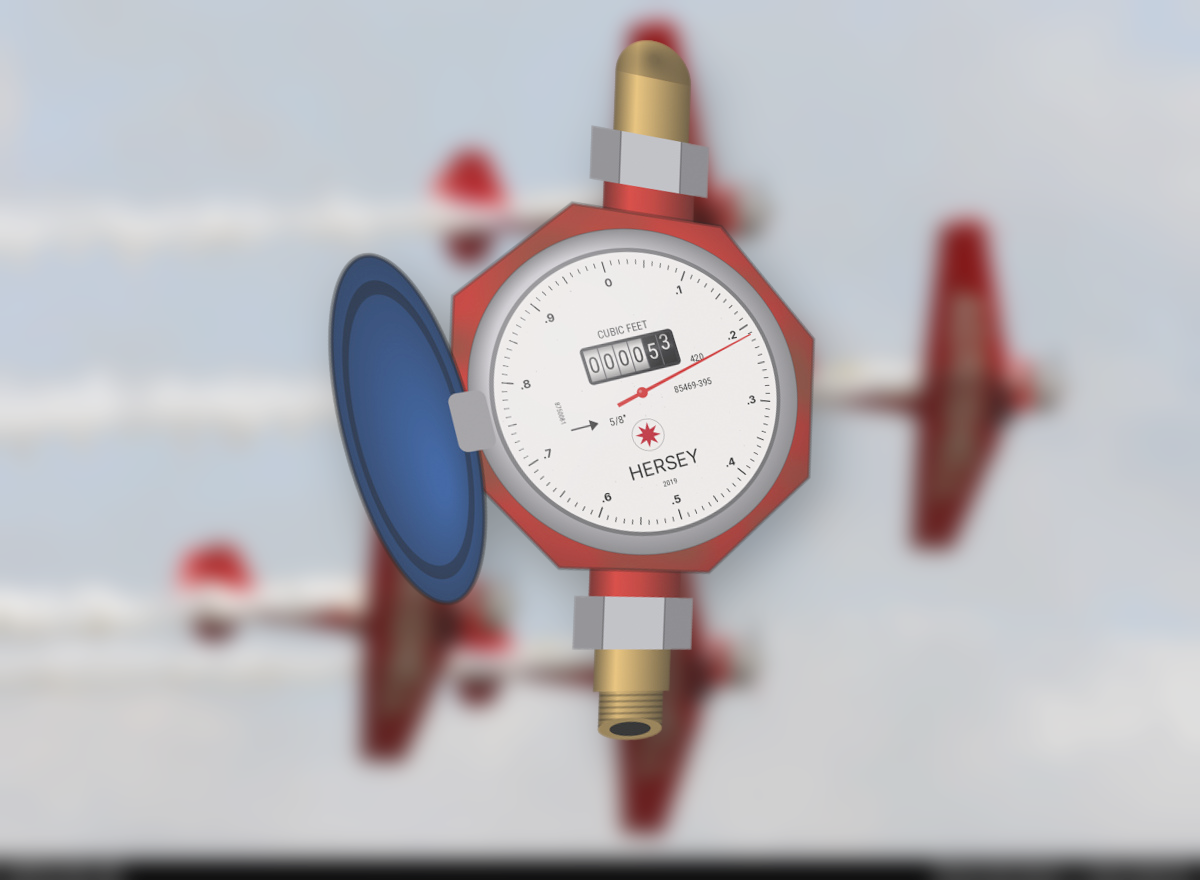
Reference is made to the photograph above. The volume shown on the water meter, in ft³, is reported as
53.21 ft³
